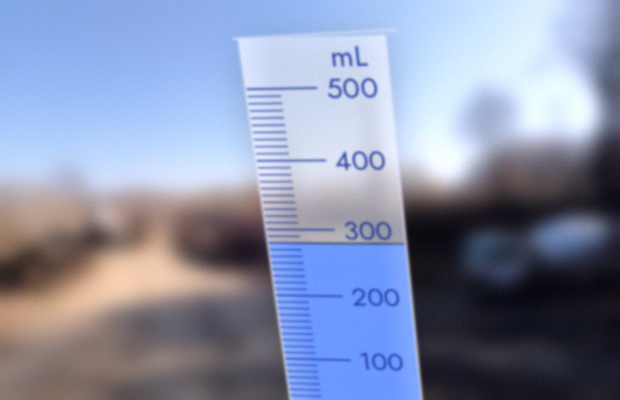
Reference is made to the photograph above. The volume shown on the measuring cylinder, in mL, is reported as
280 mL
